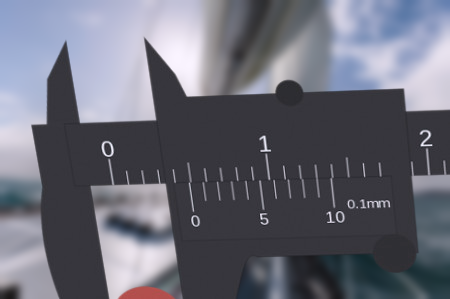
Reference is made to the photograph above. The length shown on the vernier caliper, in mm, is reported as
4.9 mm
